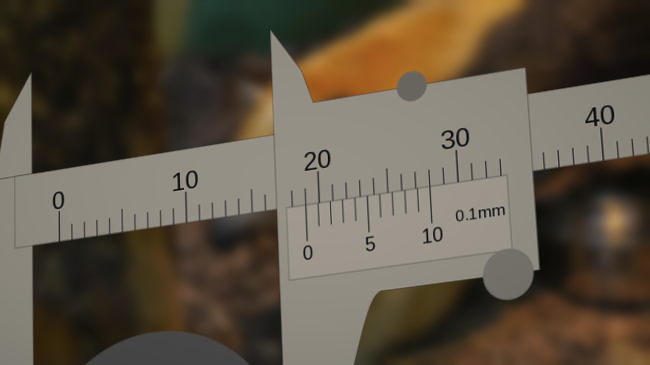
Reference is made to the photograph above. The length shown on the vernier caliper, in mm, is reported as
19.0 mm
